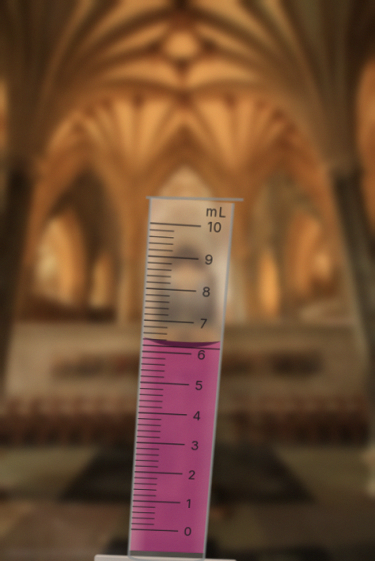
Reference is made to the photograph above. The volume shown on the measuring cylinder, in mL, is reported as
6.2 mL
